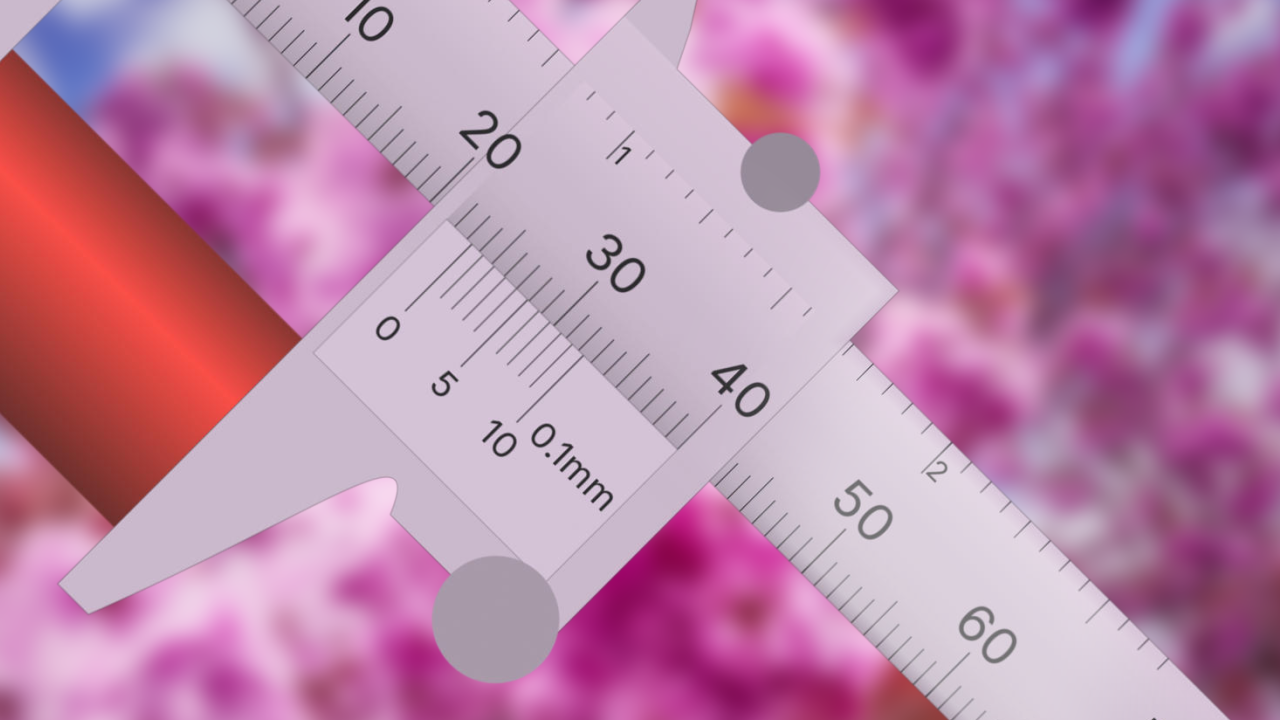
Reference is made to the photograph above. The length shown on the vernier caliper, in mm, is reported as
23.4 mm
